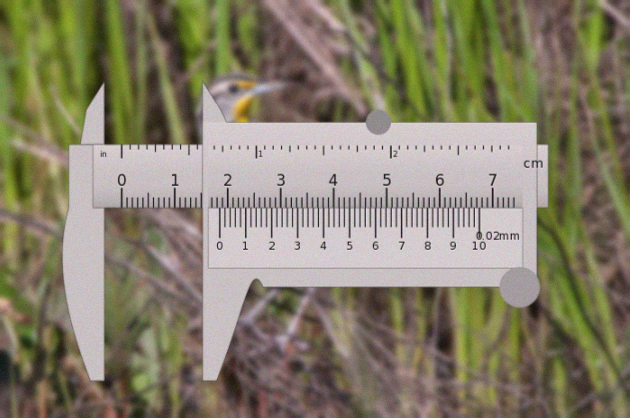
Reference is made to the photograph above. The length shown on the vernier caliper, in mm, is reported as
18.5 mm
